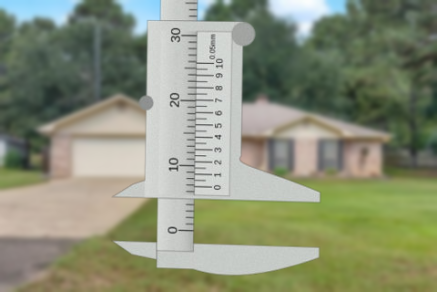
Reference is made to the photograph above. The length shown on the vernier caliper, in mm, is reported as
6.8 mm
